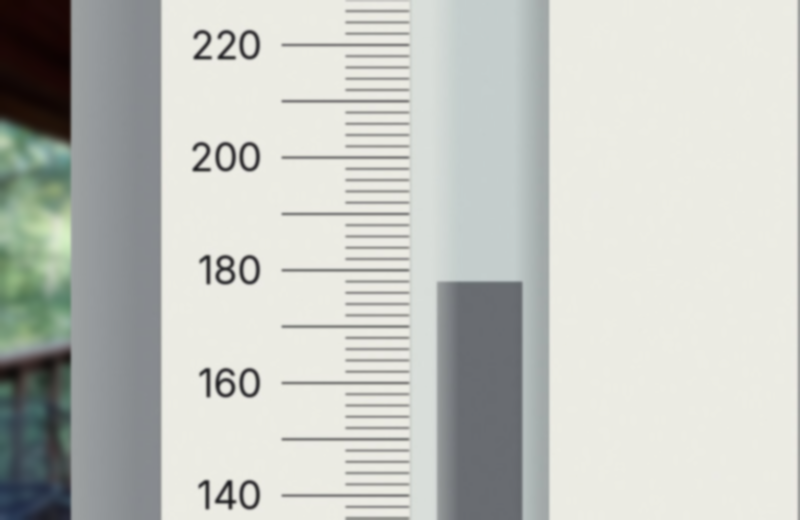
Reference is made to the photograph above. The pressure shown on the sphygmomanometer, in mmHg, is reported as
178 mmHg
